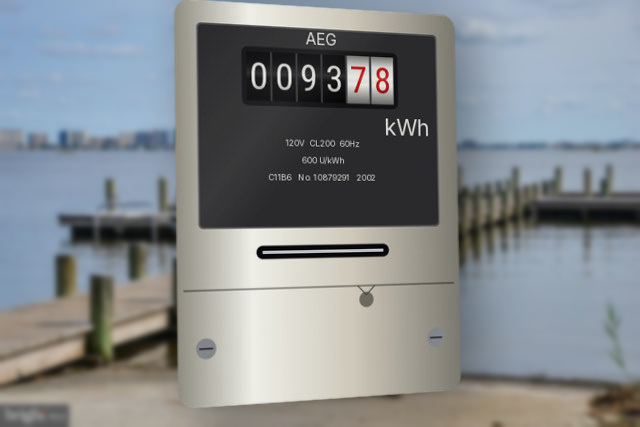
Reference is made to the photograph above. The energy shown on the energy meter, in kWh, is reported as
93.78 kWh
